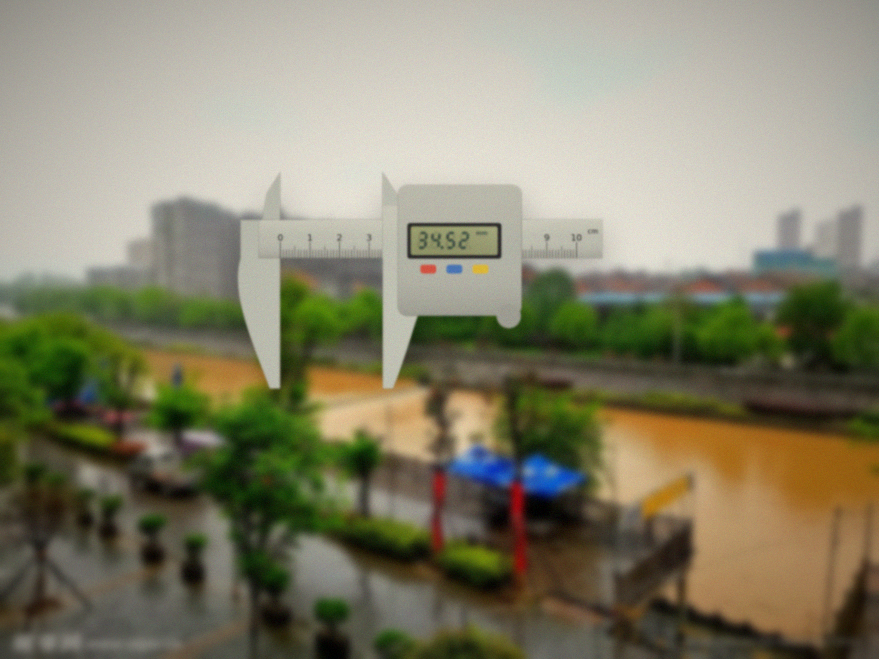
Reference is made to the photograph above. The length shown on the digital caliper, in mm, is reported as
34.52 mm
